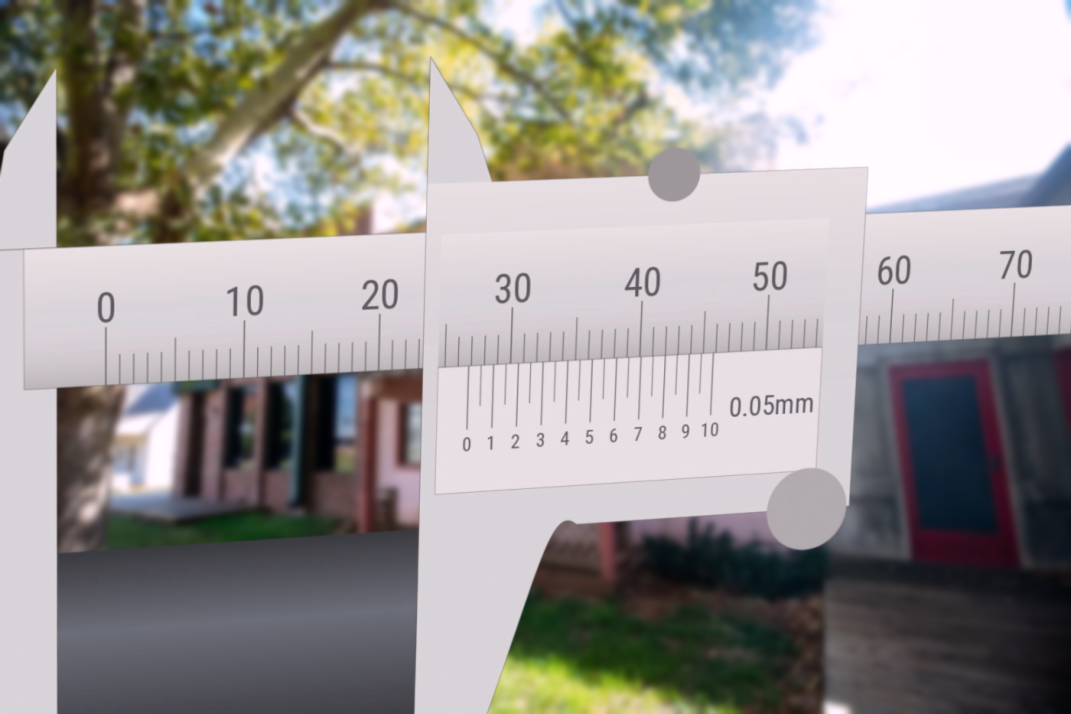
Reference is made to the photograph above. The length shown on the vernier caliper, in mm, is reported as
26.8 mm
